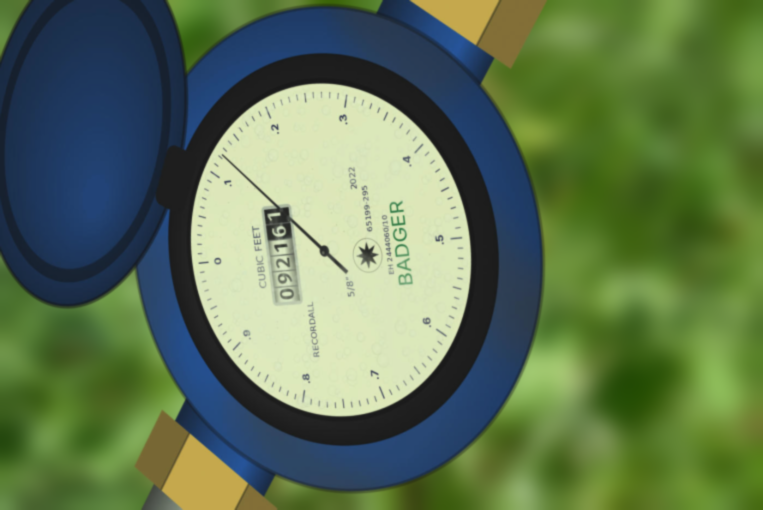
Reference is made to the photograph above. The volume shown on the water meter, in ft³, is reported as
92161.12 ft³
